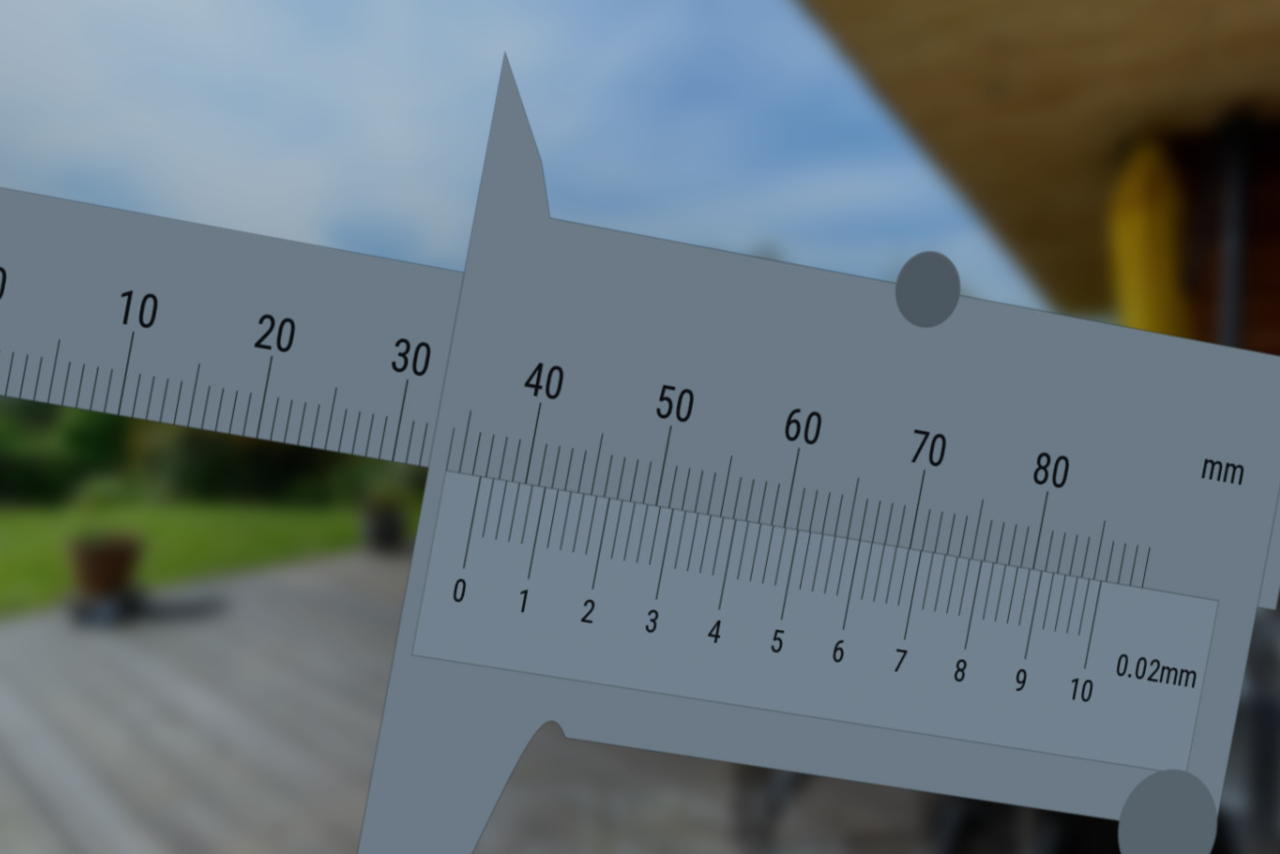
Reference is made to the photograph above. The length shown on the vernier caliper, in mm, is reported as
36.6 mm
